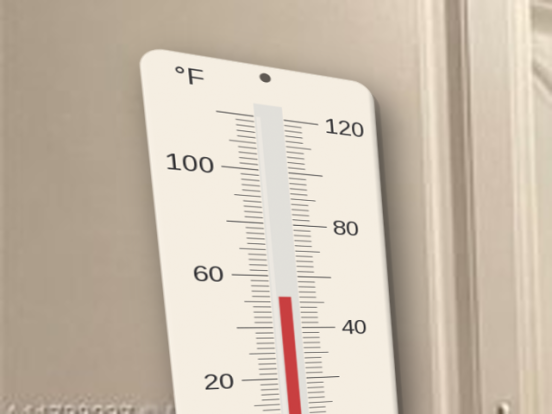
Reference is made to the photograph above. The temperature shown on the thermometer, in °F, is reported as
52 °F
